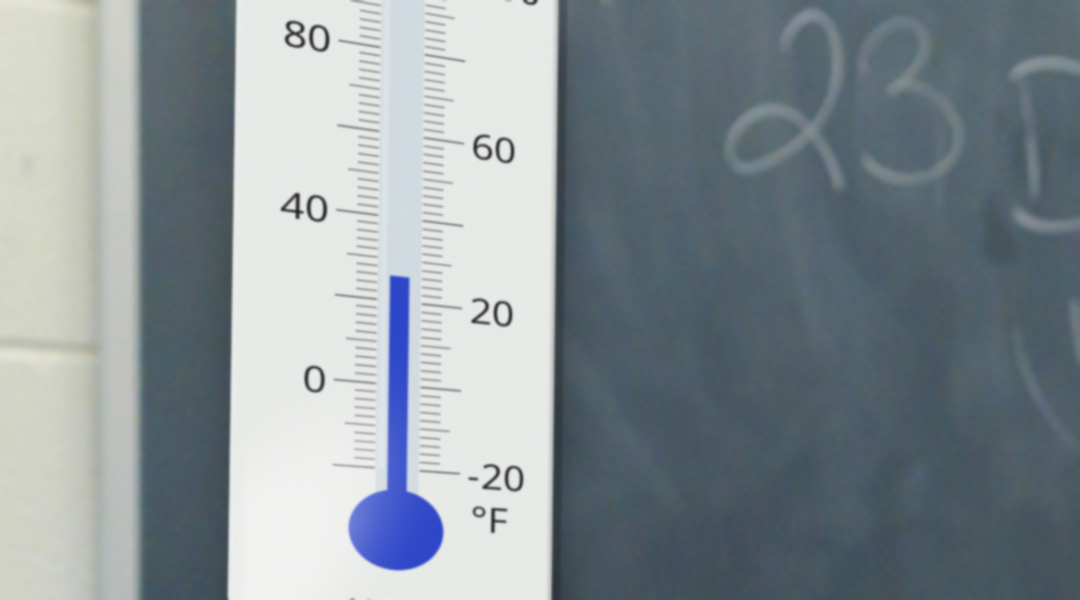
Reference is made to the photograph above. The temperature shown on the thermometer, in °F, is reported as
26 °F
